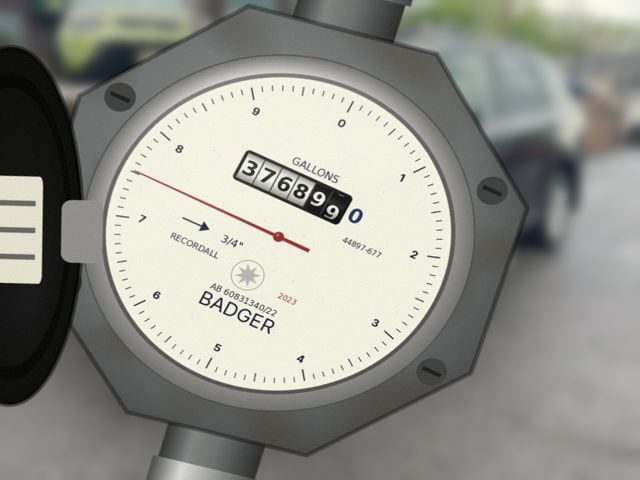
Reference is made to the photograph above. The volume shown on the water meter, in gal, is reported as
3768987.5 gal
